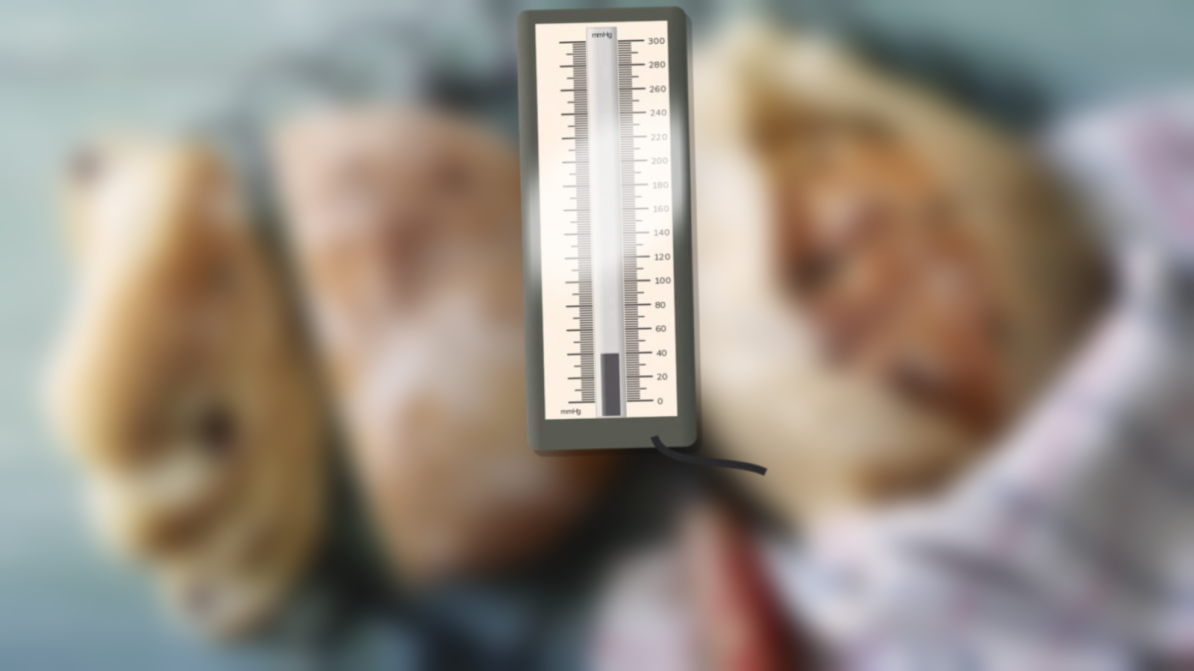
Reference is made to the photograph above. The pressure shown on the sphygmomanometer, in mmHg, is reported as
40 mmHg
